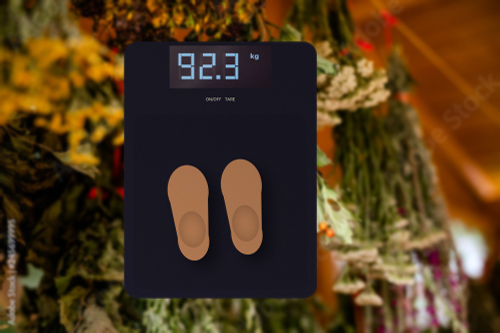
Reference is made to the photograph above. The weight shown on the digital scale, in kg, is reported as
92.3 kg
